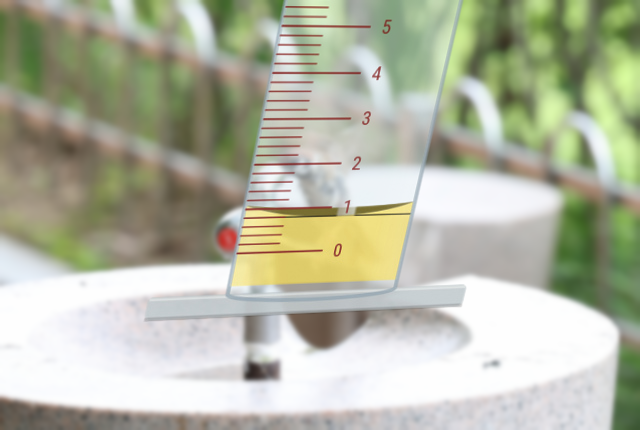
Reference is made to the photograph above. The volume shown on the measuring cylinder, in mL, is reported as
0.8 mL
